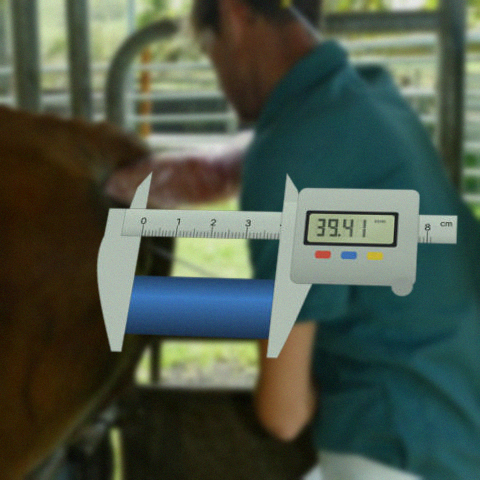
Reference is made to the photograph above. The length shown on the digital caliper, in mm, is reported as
39.41 mm
